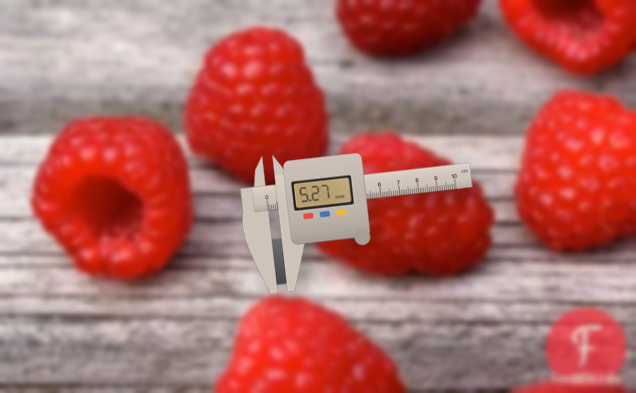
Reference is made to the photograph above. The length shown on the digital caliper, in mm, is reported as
5.27 mm
